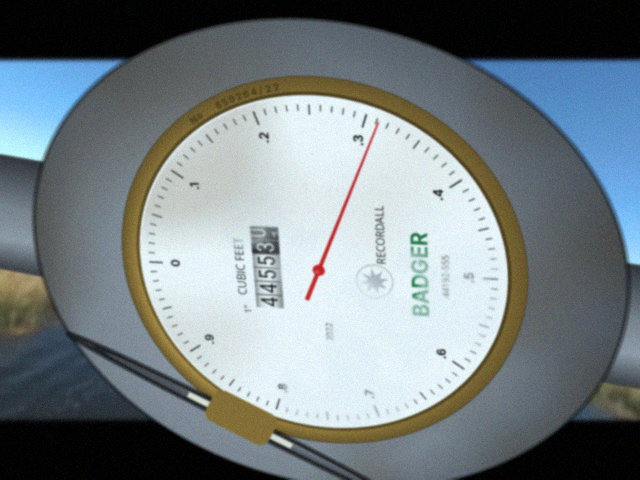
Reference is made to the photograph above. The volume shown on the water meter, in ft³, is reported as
445530.31 ft³
